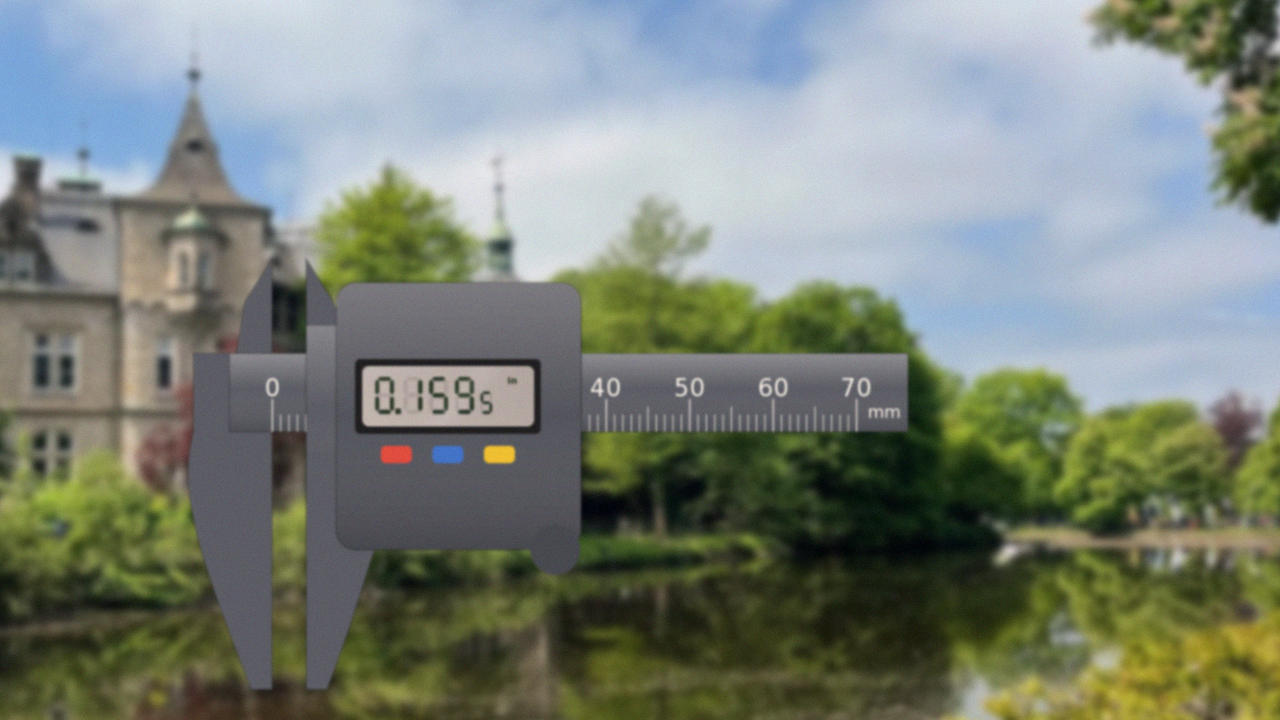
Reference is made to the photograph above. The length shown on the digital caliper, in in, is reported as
0.1595 in
